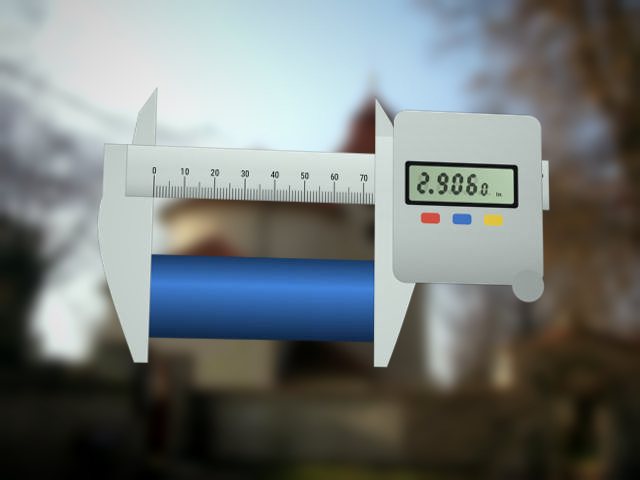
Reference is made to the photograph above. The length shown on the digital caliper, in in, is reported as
2.9060 in
